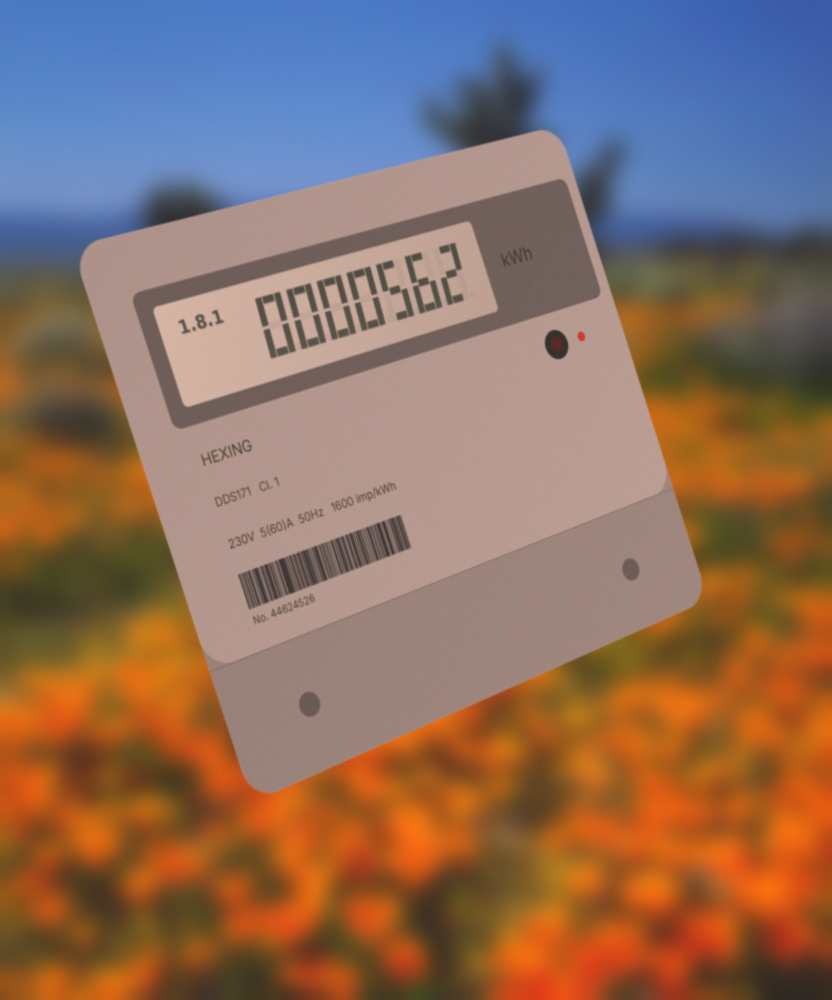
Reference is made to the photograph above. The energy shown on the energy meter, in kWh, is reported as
562 kWh
